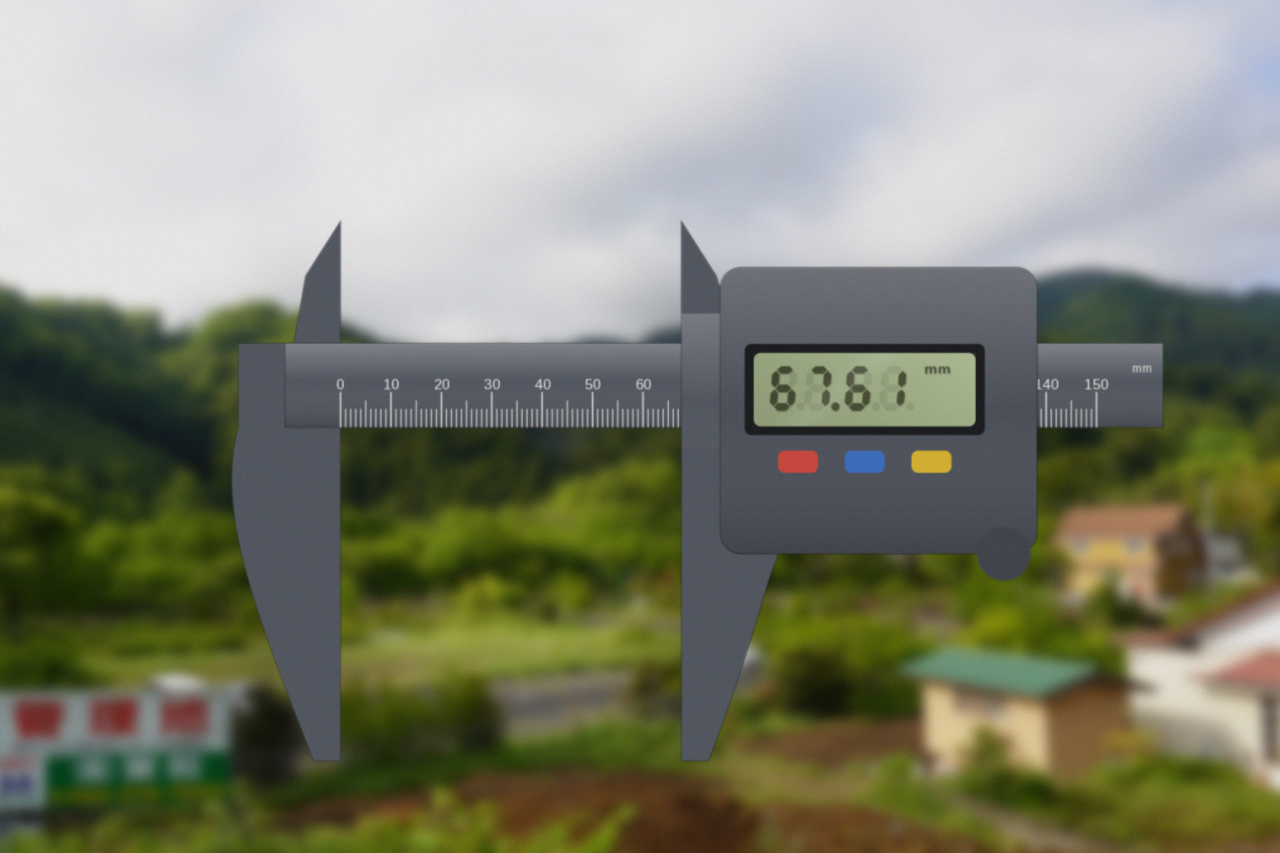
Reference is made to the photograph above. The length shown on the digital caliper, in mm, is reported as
67.61 mm
